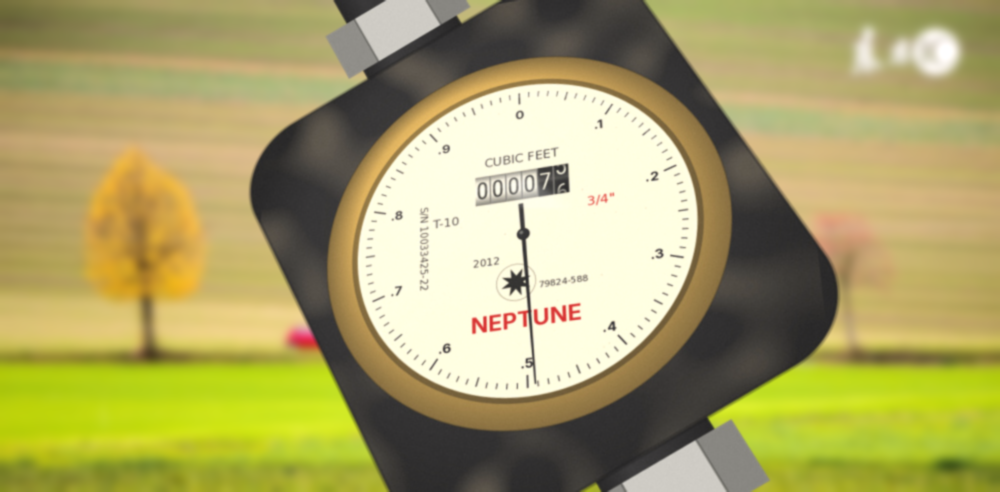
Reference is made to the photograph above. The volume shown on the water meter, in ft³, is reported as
75.49 ft³
